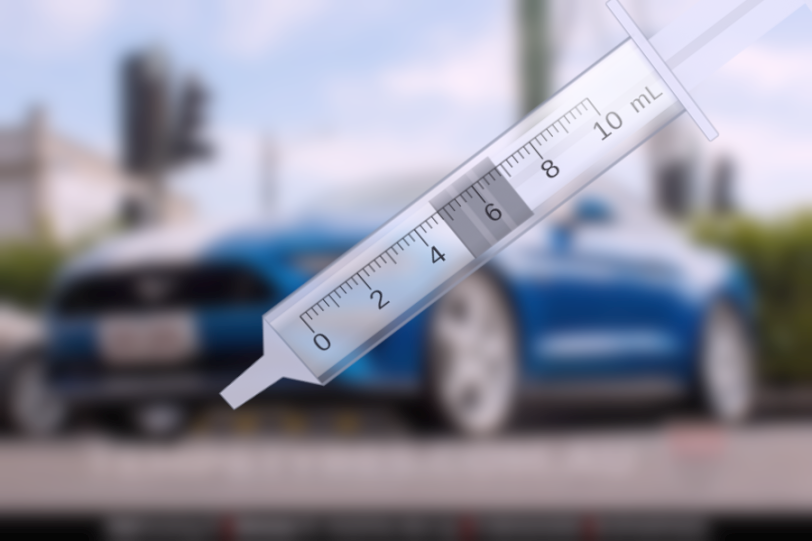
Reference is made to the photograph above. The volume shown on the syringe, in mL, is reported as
4.8 mL
